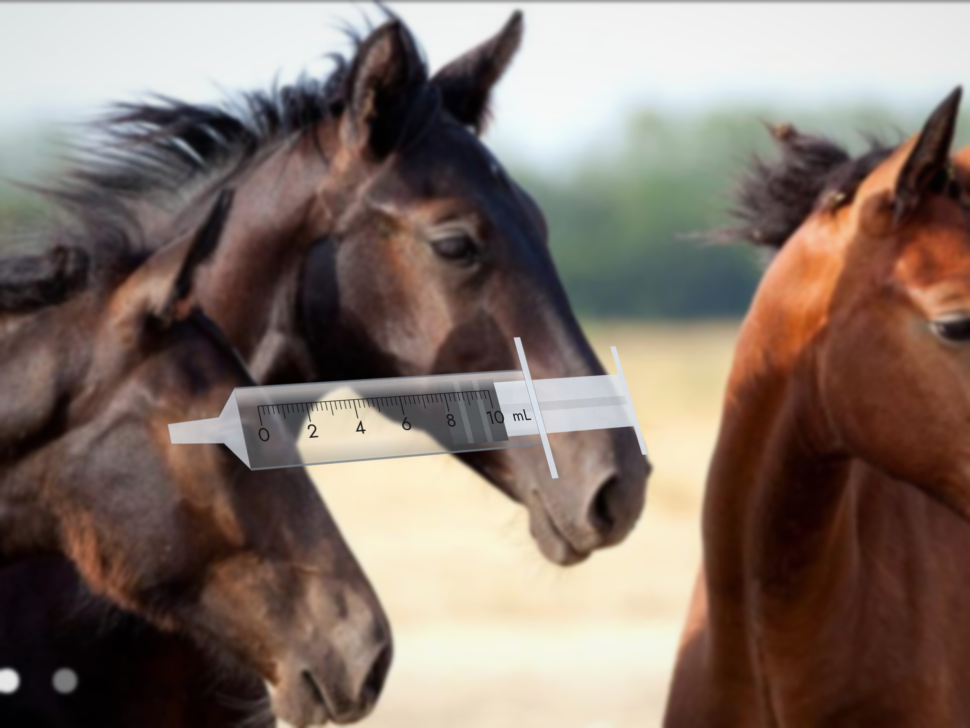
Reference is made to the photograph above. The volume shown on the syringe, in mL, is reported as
7.8 mL
